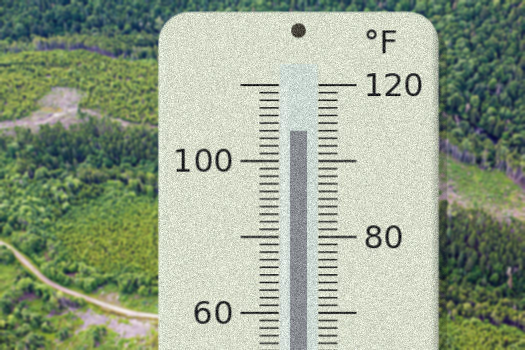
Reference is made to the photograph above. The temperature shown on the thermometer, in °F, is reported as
108 °F
